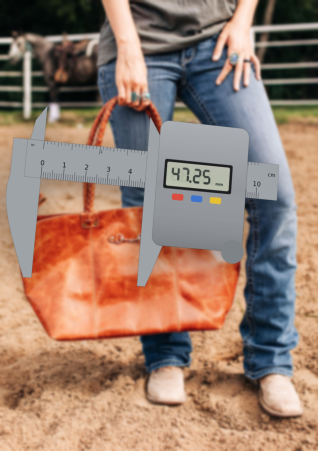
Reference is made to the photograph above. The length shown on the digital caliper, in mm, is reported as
47.25 mm
